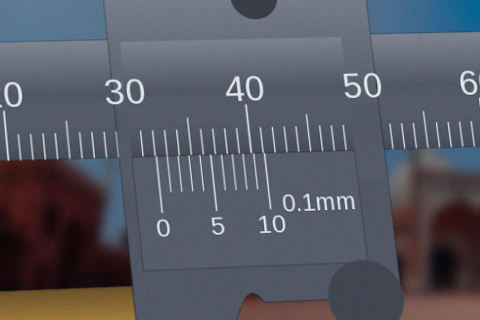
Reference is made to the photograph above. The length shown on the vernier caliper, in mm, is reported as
32.1 mm
